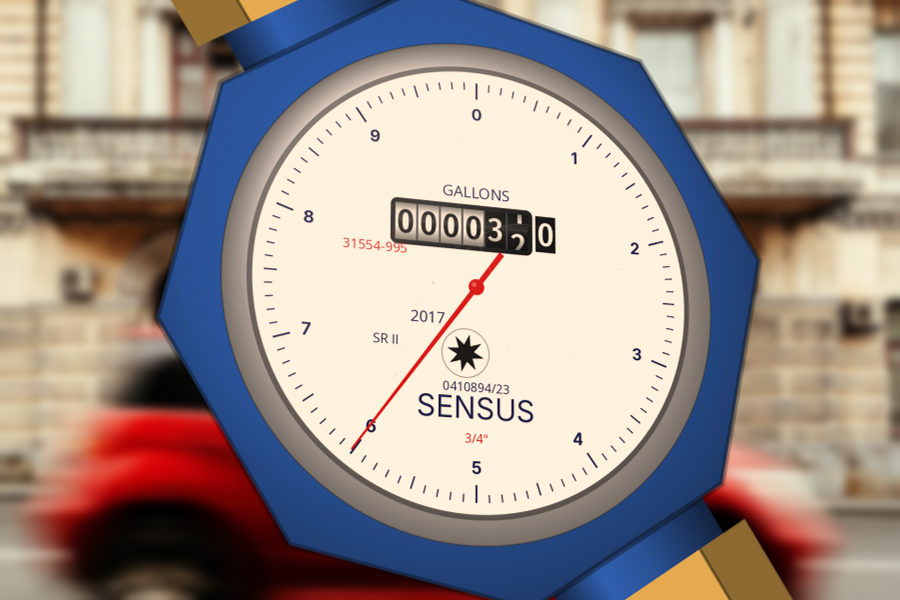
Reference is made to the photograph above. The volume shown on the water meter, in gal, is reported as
316.0 gal
